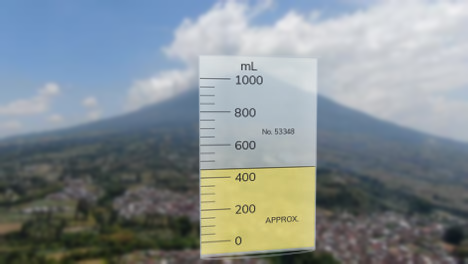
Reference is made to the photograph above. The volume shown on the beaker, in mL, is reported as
450 mL
